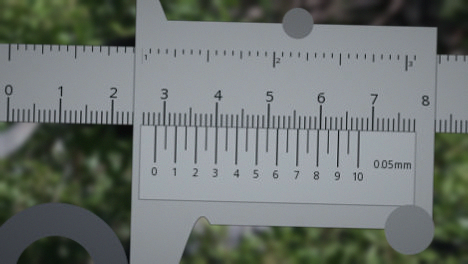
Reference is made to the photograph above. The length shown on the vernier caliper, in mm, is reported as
28.4 mm
